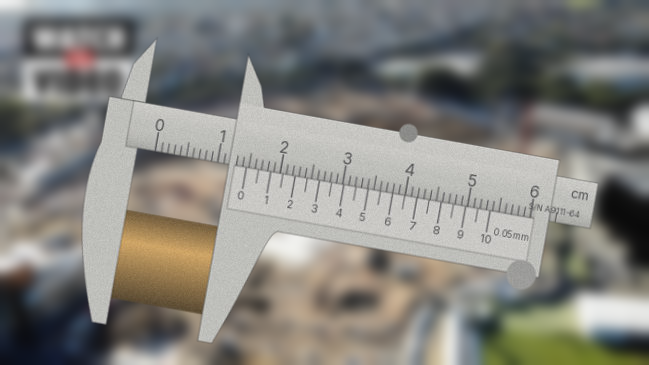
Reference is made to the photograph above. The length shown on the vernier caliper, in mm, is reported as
14.6 mm
